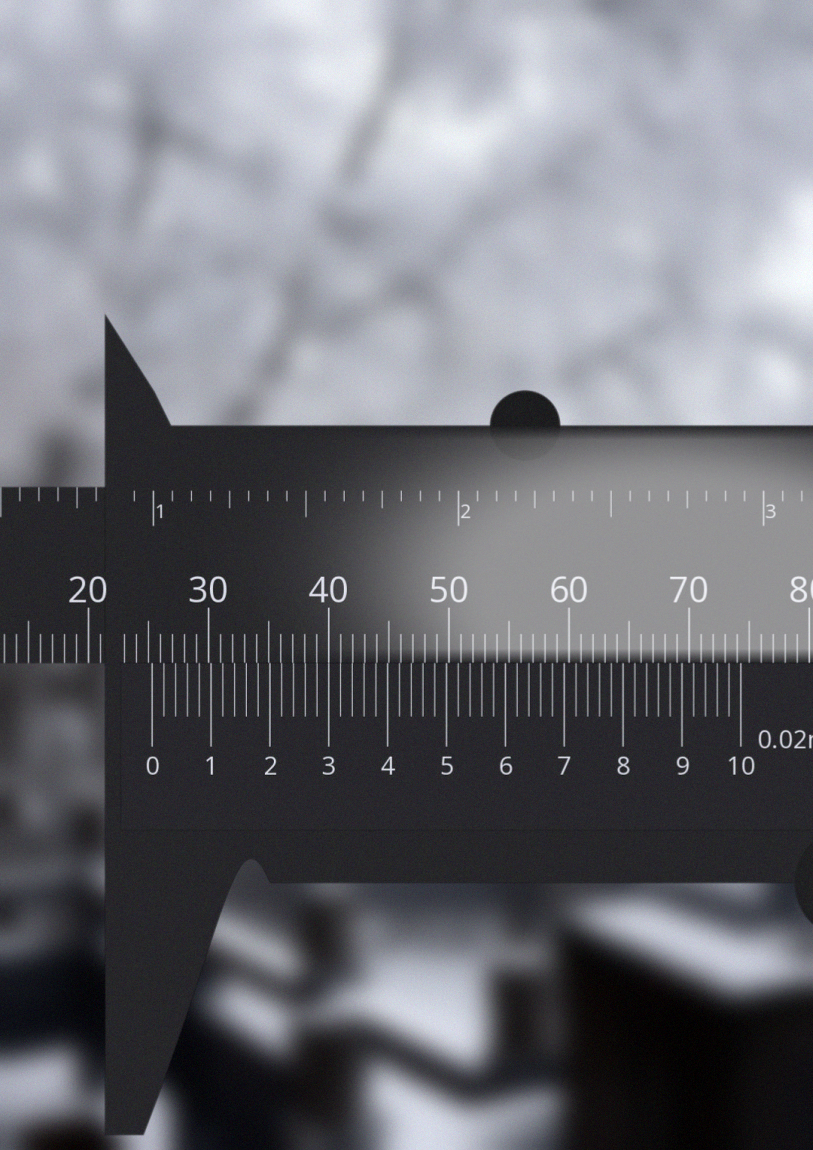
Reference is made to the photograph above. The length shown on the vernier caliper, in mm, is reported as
25.3 mm
